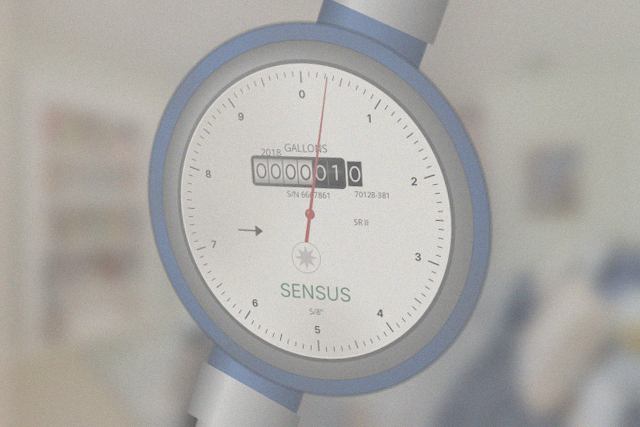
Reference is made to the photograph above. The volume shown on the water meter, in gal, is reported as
10.3 gal
